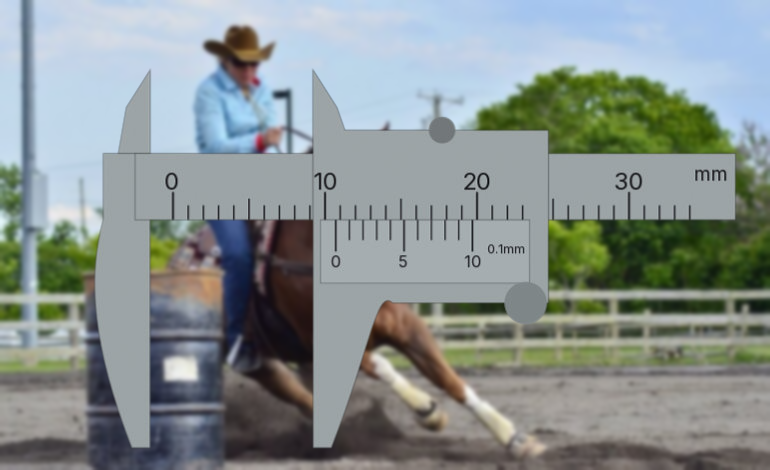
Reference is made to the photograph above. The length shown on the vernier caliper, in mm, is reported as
10.7 mm
